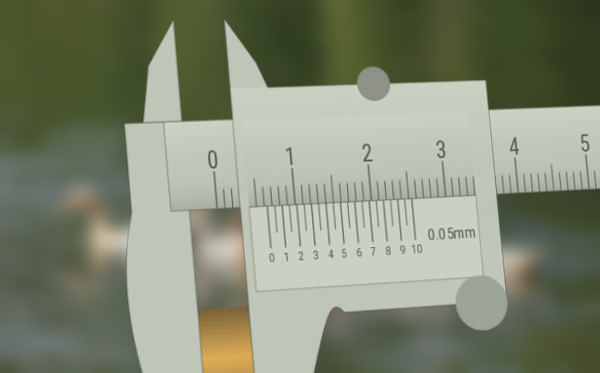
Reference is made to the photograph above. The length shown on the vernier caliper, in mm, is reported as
6.4 mm
